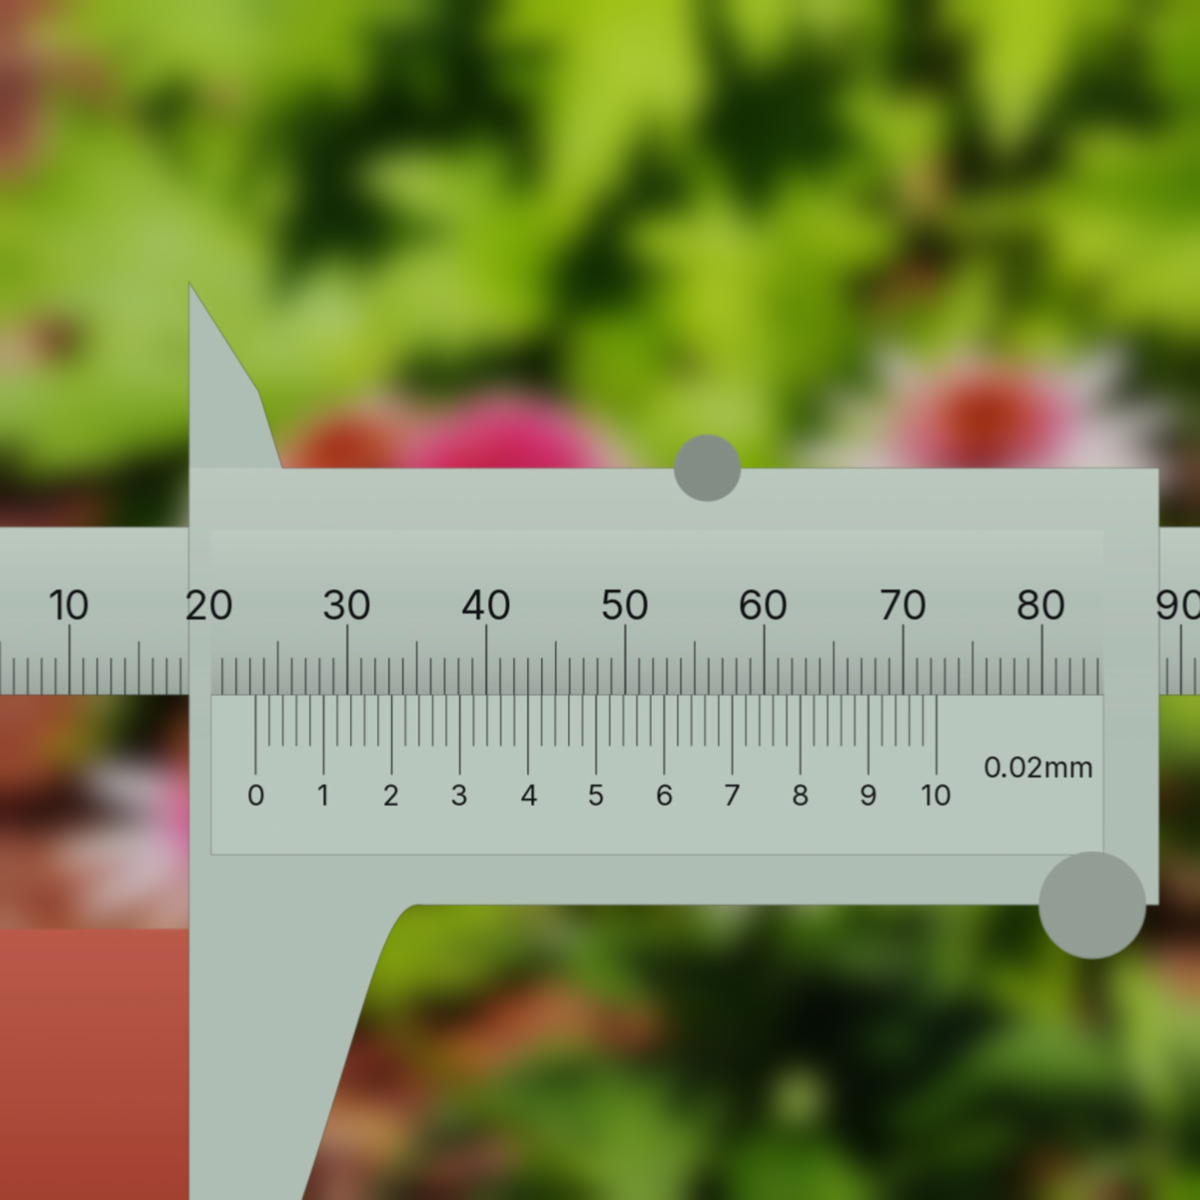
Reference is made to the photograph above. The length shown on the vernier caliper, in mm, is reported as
23.4 mm
